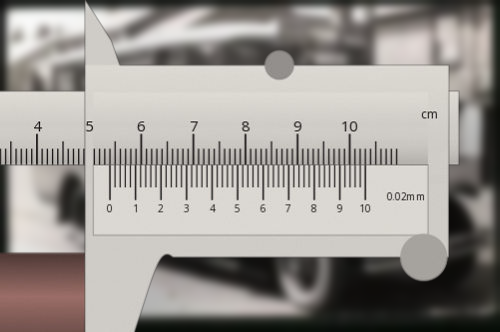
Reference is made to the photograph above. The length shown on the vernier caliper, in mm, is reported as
54.0 mm
